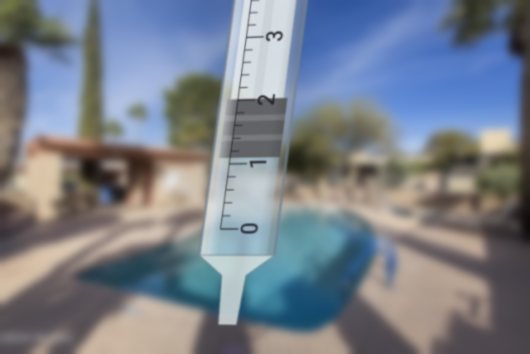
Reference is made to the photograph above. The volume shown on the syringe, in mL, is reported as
1.1 mL
